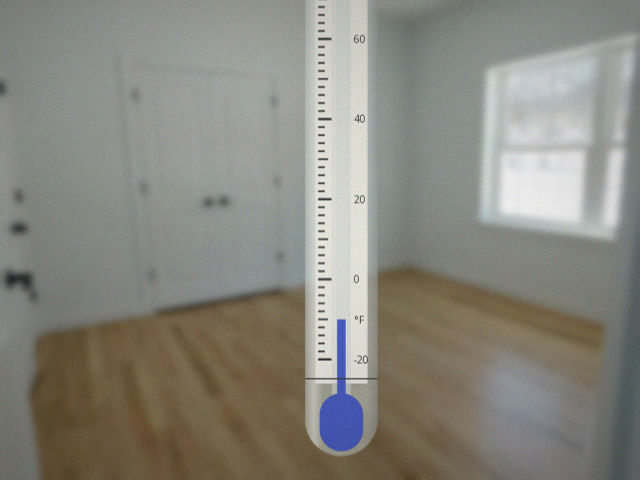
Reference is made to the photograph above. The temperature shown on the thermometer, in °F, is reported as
-10 °F
